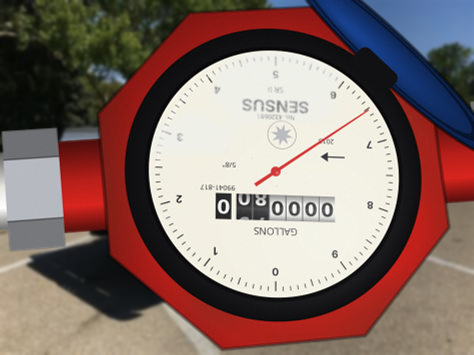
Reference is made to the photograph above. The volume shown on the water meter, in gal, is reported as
796.5 gal
